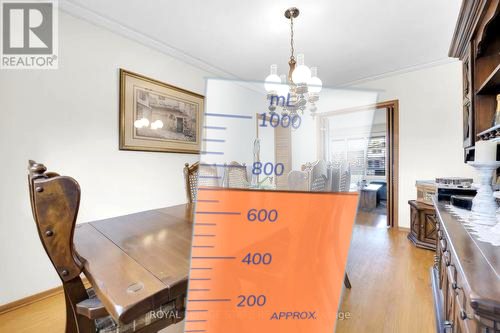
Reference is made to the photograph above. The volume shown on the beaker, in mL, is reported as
700 mL
